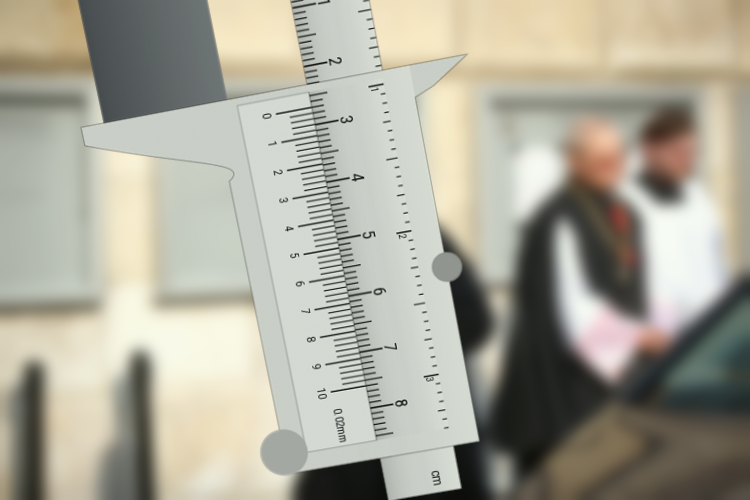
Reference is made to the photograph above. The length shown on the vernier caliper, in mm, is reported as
27.0 mm
